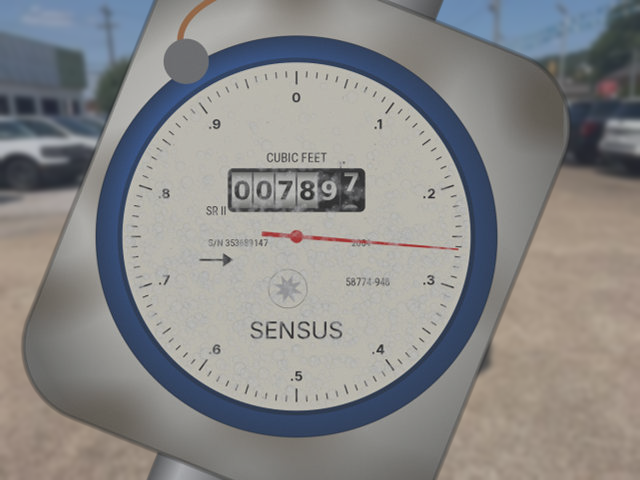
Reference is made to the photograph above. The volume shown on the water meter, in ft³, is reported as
7897.26 ft³
